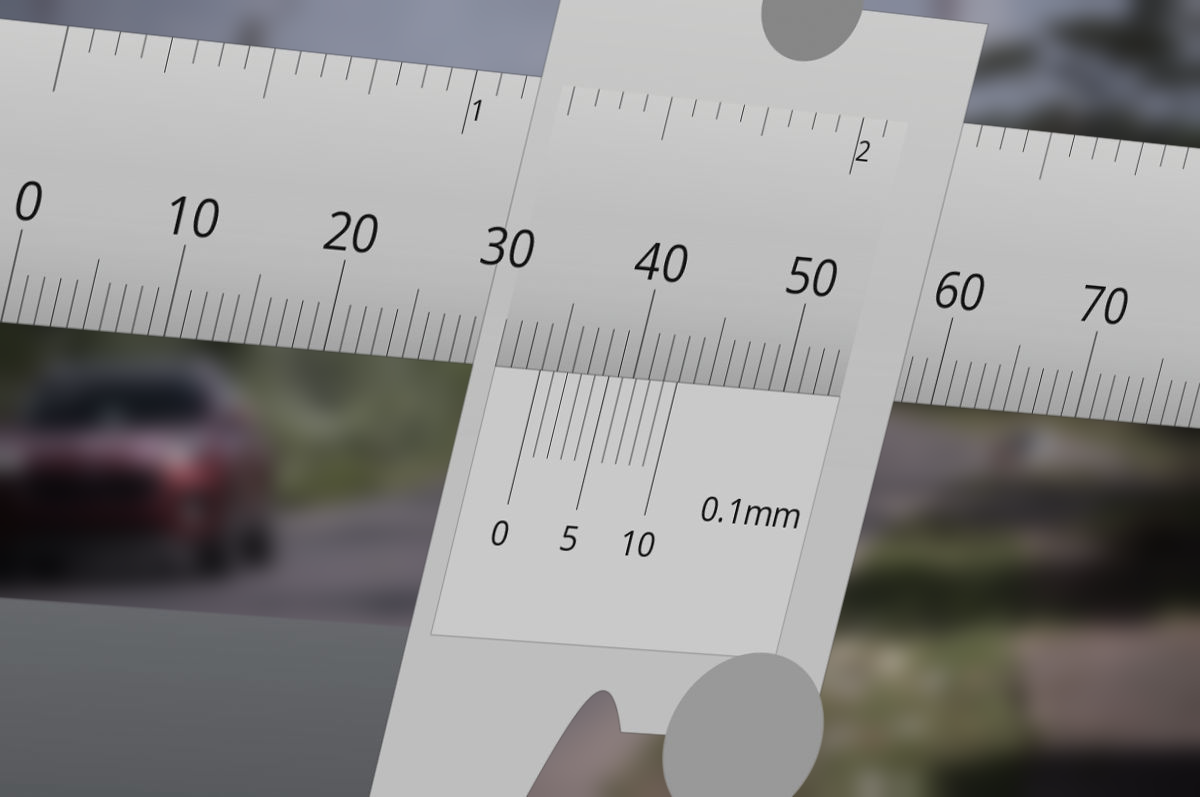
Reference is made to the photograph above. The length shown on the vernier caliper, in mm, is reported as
33.9 mm
